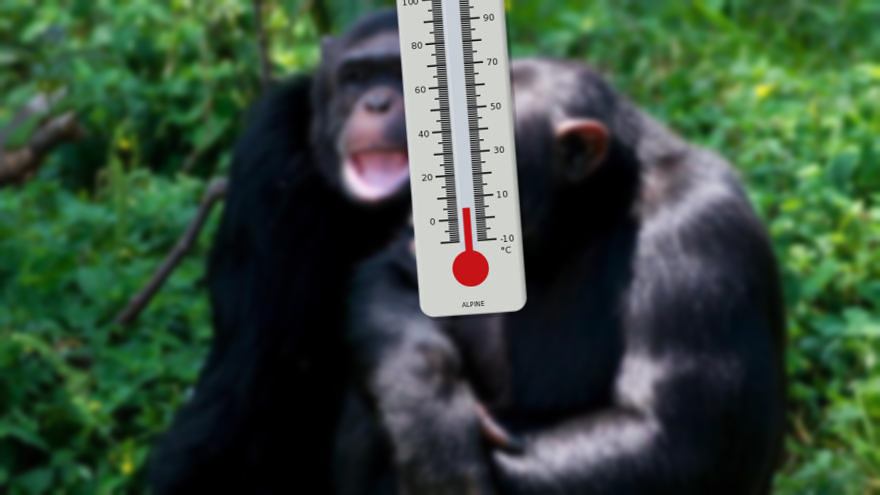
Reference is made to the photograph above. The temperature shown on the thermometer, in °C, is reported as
5 °C
